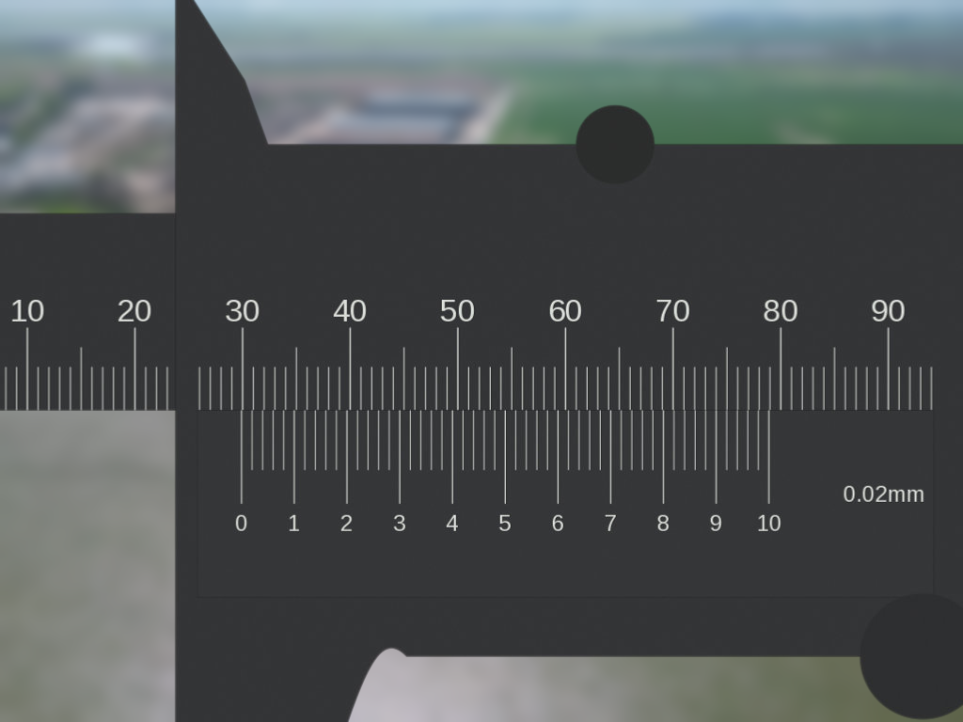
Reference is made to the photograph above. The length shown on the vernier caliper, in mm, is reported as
29.9 mm
